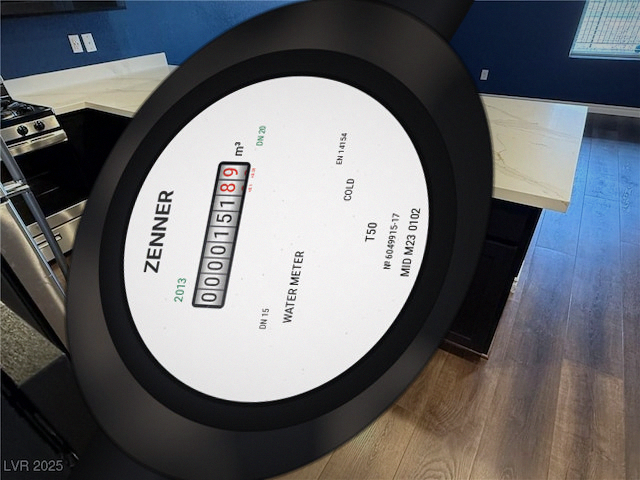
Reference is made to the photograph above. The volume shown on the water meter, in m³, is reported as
151.89 m³
